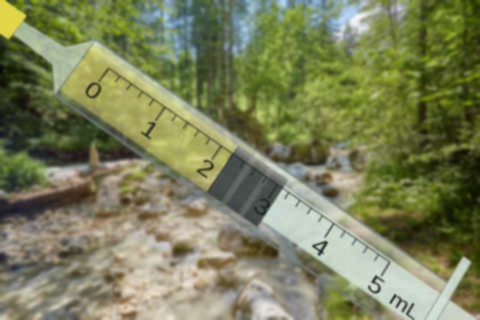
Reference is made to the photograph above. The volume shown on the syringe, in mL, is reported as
2.2 mL
